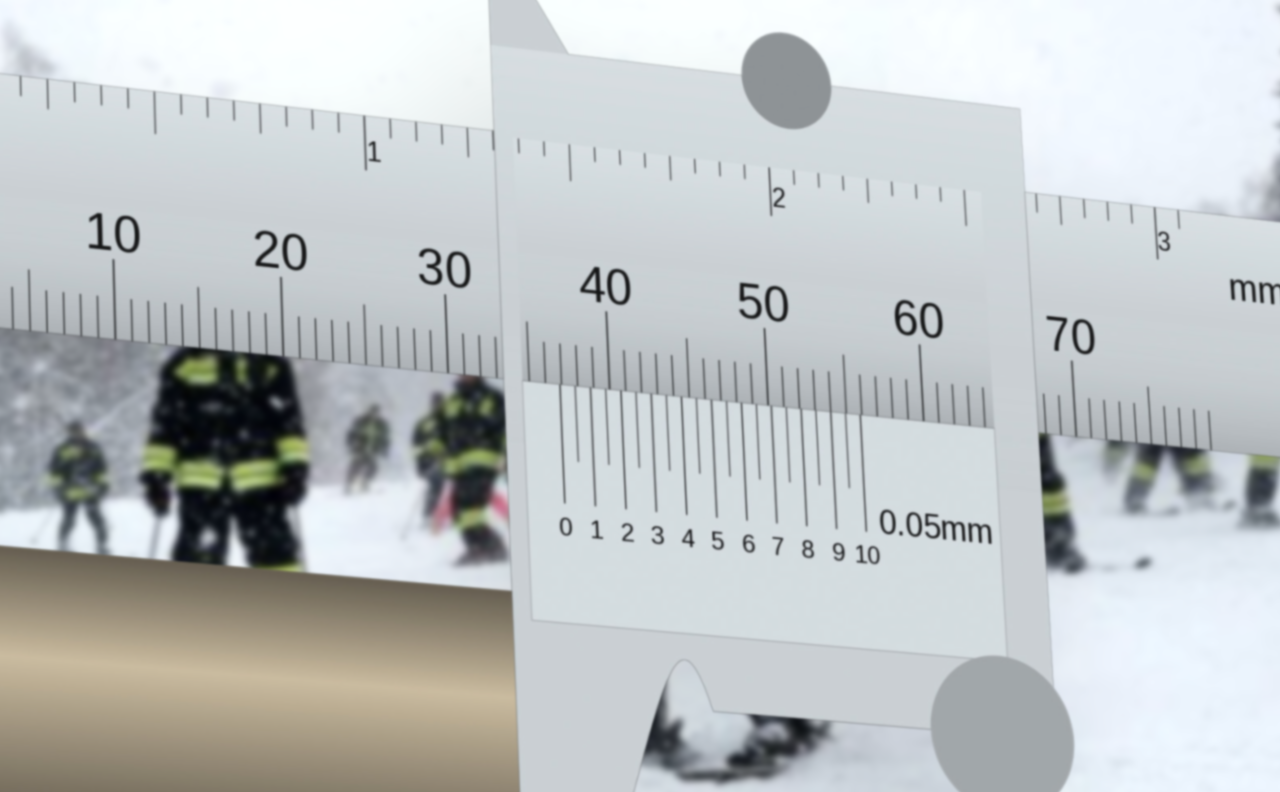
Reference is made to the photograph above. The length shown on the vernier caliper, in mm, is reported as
36.9 mm
